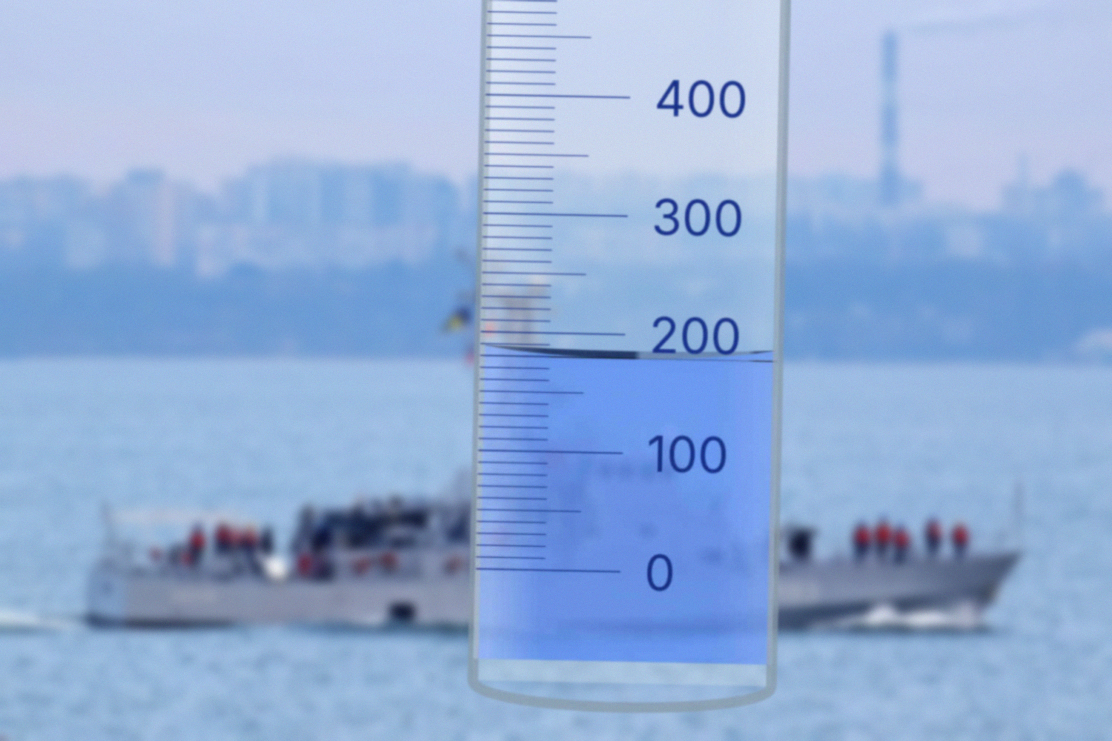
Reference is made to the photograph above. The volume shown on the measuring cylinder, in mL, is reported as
180 mL
